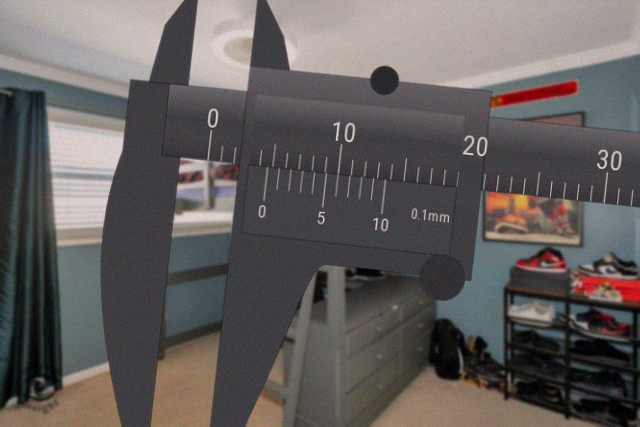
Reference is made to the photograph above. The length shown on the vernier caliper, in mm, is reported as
4.6 mm
